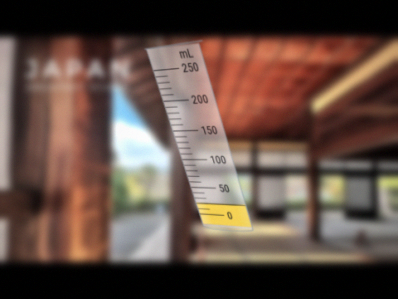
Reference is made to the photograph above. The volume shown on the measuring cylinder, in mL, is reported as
20 mL
